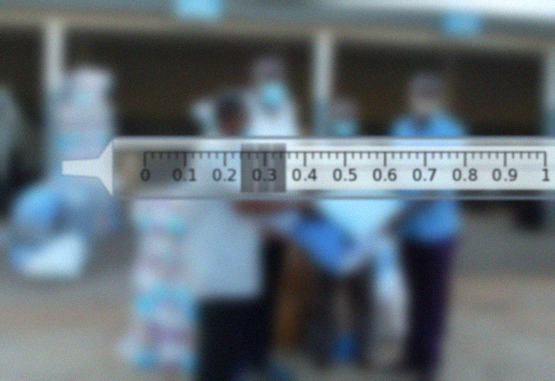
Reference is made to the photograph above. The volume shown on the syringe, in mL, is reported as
0.24 mL
